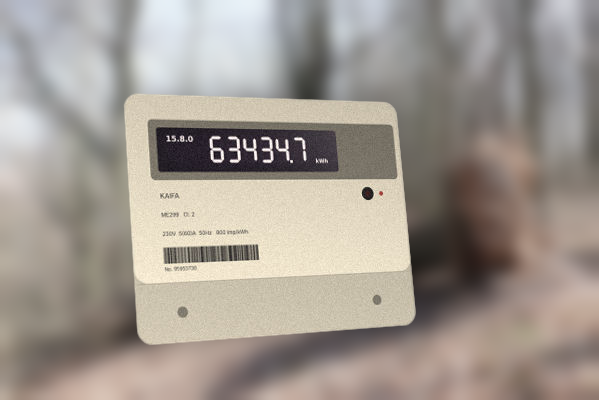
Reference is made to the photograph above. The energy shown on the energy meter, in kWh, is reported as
63434.7 kWh
